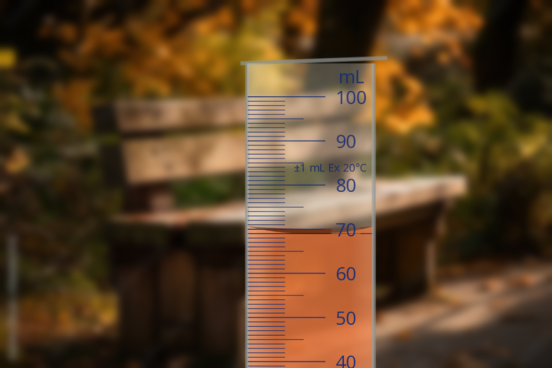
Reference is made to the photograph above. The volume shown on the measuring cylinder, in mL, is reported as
69 mL
